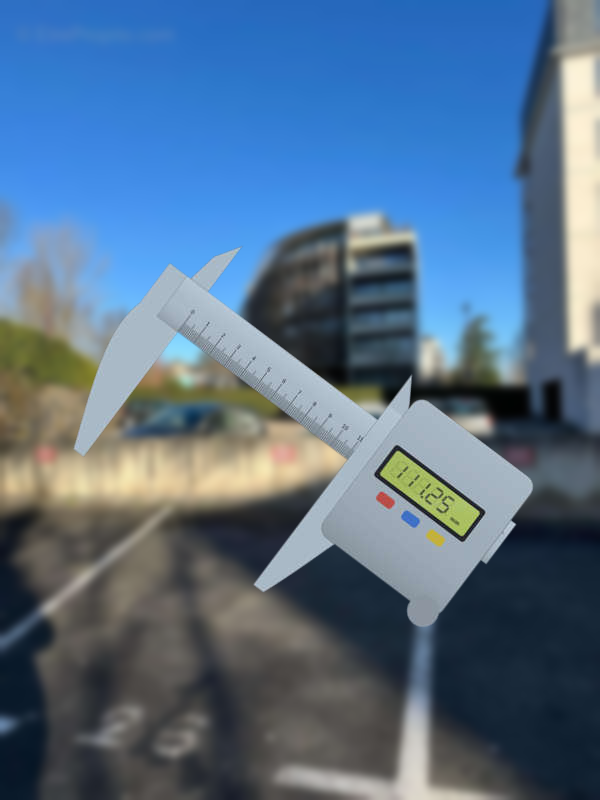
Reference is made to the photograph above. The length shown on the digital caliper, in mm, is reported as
111.25 mm
